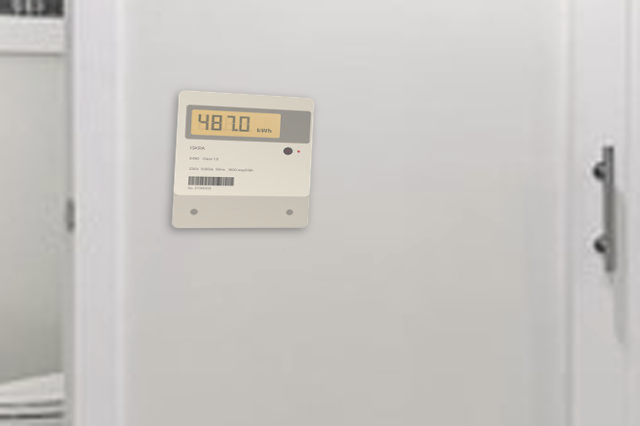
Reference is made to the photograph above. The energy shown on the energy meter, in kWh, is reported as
487.0 kWh
